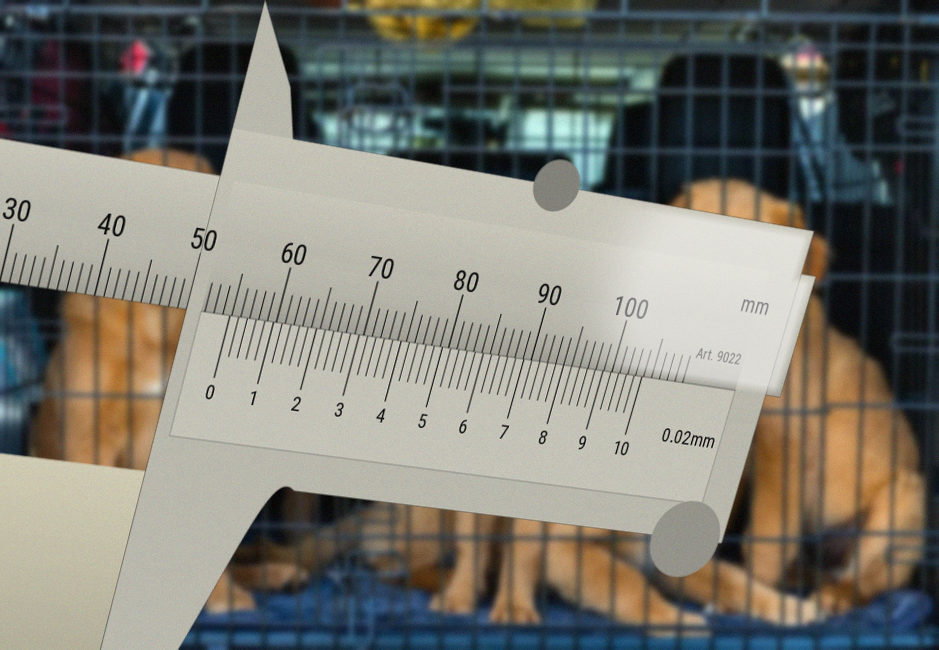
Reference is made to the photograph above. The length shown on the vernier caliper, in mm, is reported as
54.8 mm
